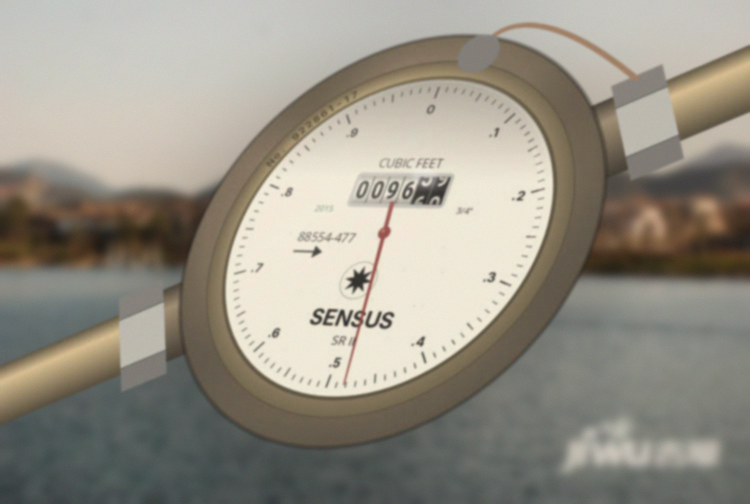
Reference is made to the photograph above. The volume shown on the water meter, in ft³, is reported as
9659.48 ft³
